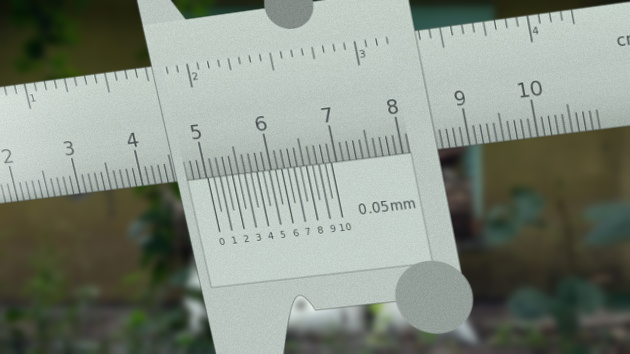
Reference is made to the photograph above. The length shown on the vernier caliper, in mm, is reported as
50.2 mm
